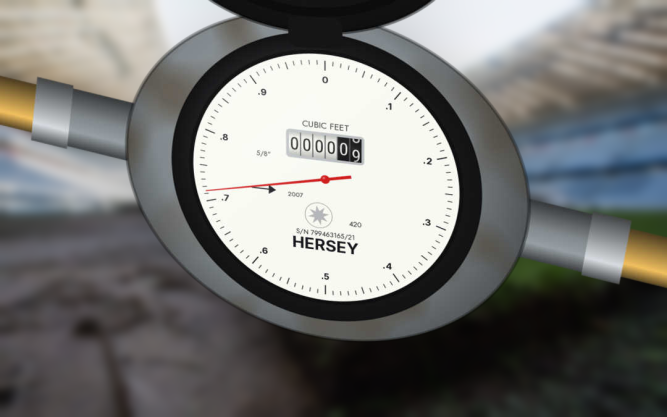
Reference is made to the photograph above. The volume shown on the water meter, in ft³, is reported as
8.71 ft³
